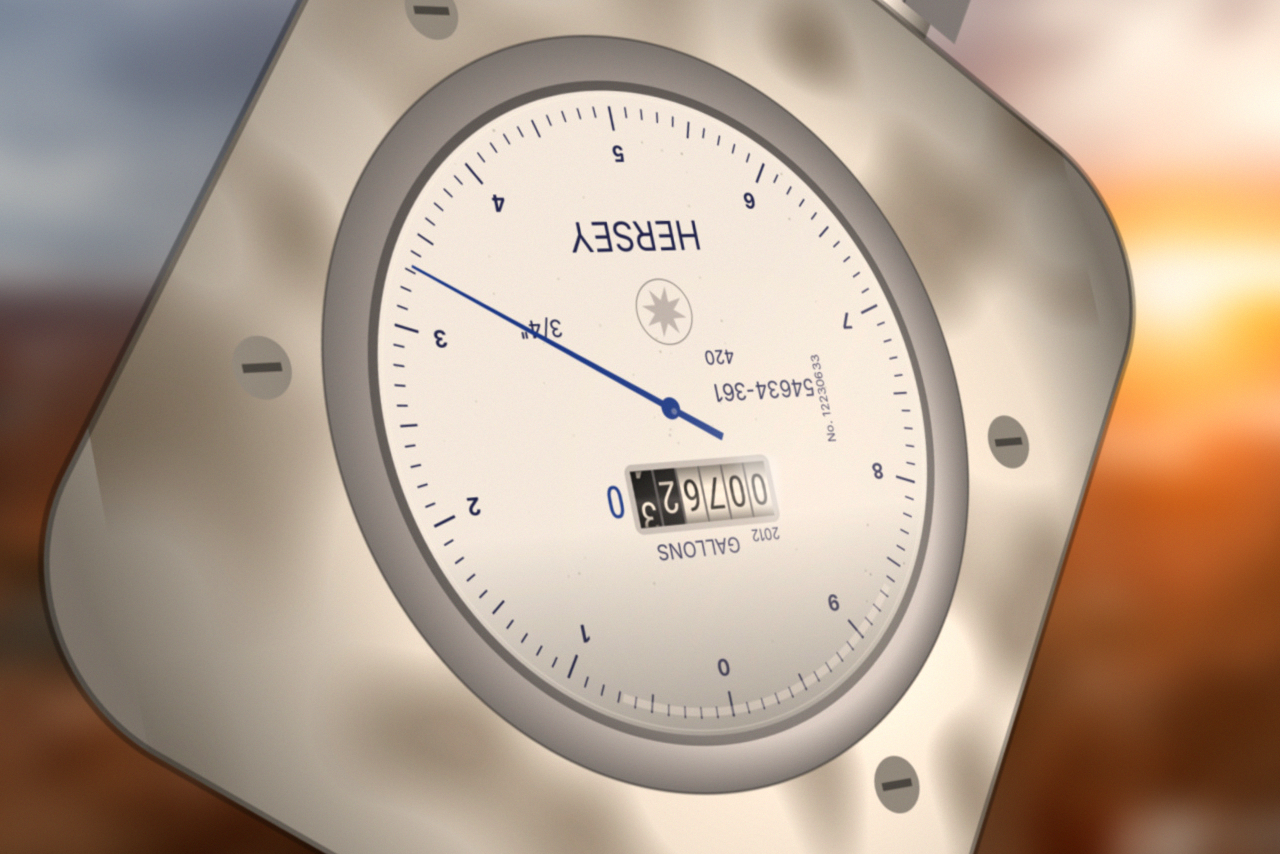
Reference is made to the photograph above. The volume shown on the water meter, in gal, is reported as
76233.3 gal
